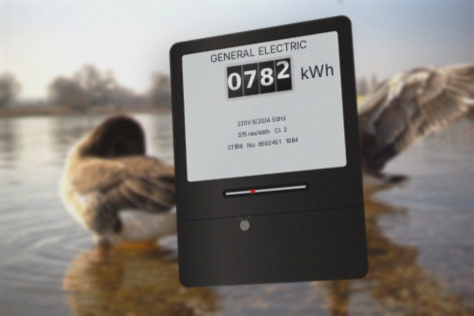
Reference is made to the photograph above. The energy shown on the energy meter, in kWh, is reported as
782 kWh
